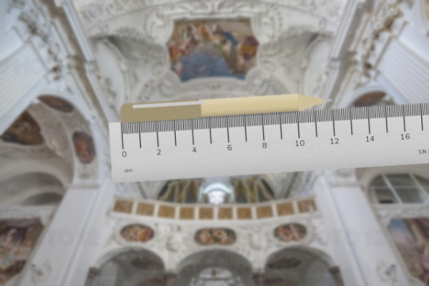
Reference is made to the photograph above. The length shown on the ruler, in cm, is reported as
12 cm
